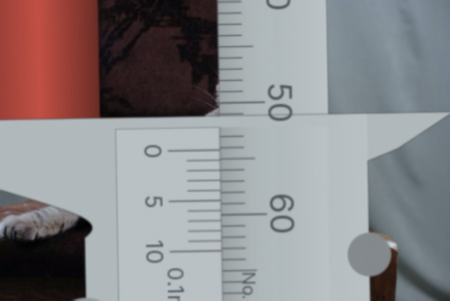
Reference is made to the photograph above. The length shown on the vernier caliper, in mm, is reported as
54.2 mm
